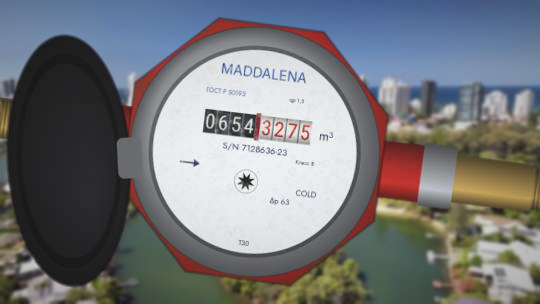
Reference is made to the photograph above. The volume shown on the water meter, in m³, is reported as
654.3275 m³
